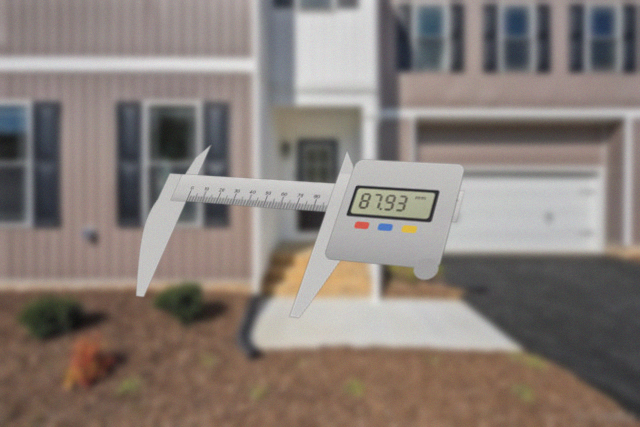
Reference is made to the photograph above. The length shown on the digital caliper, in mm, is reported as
87.93 mm
